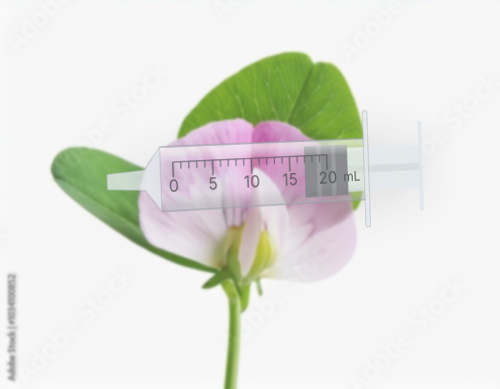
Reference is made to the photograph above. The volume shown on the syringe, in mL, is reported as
17 mL
